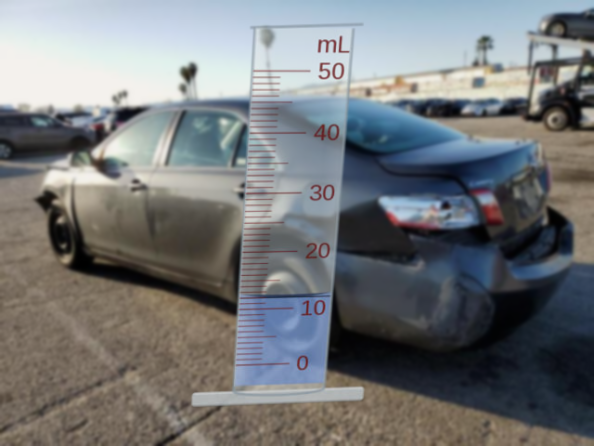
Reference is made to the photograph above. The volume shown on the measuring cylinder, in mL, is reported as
12 mL
